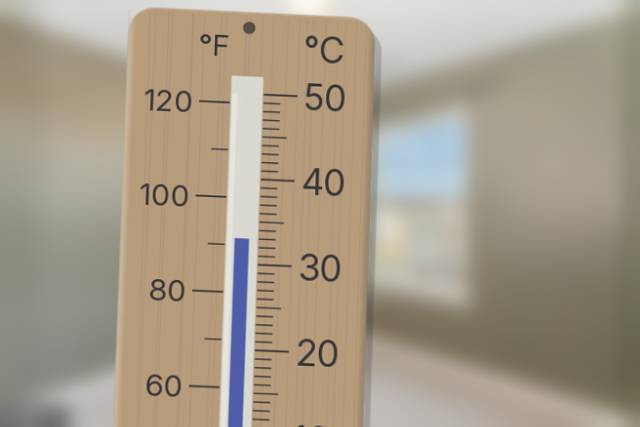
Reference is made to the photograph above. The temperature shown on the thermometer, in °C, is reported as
33 °C
